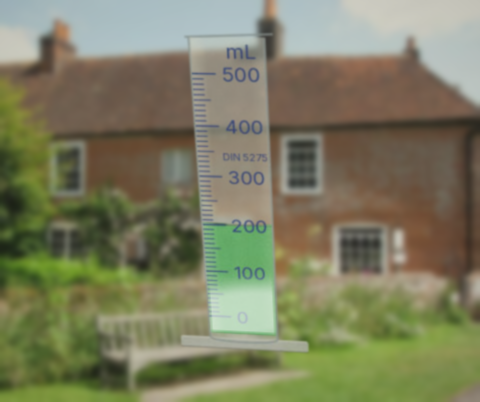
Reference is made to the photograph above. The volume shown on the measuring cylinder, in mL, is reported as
200 mL
